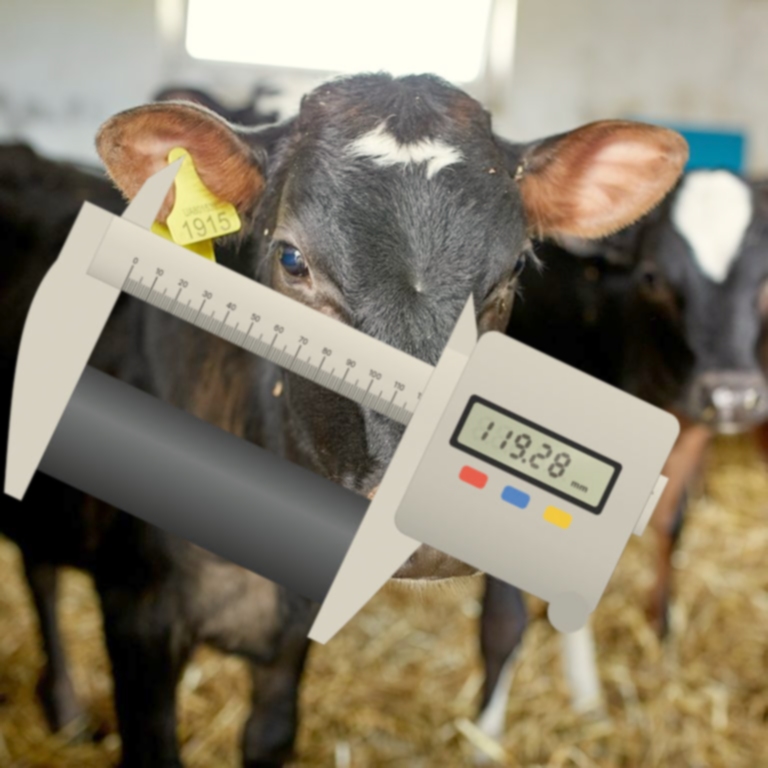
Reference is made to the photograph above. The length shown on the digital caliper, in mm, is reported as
119.28 mm
